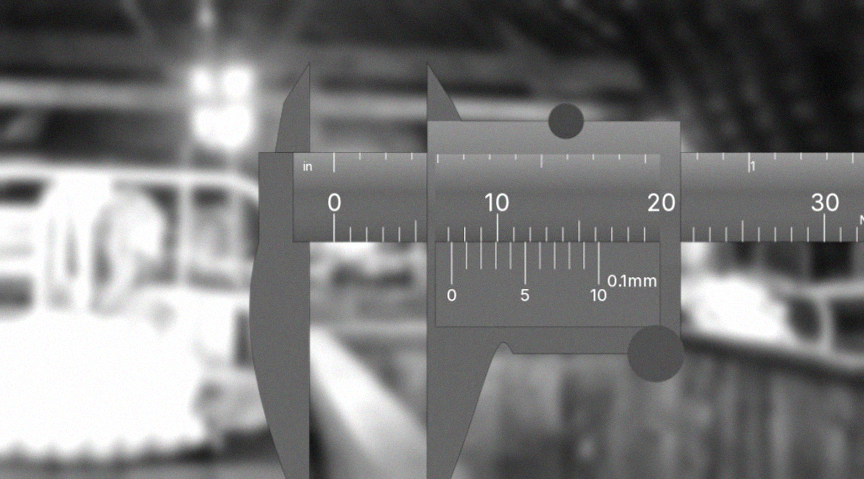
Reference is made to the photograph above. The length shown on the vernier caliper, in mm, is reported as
7.2 mm
